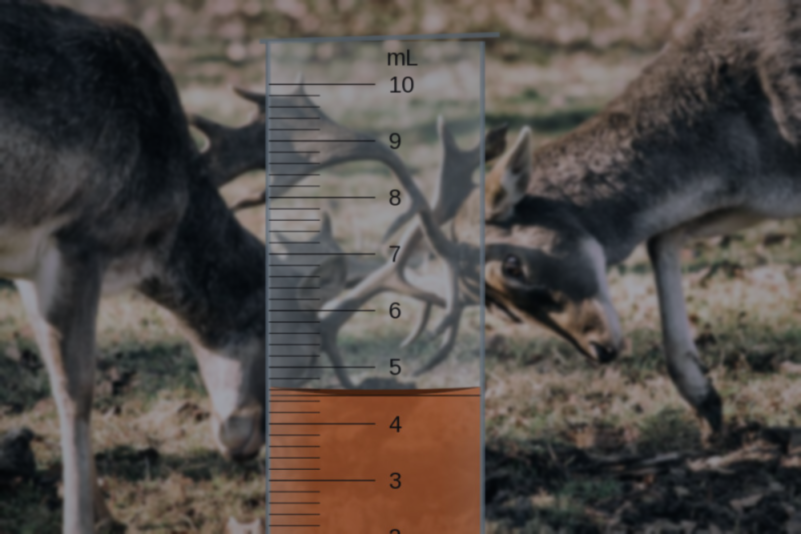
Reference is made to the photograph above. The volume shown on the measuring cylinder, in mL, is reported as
4.5 mL
